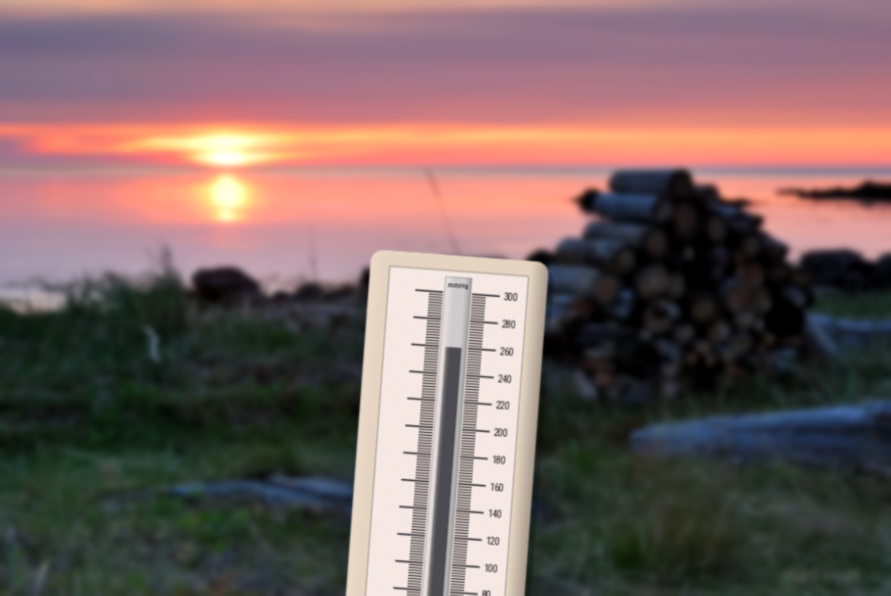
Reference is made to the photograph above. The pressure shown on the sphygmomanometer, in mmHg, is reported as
260 mmHg
